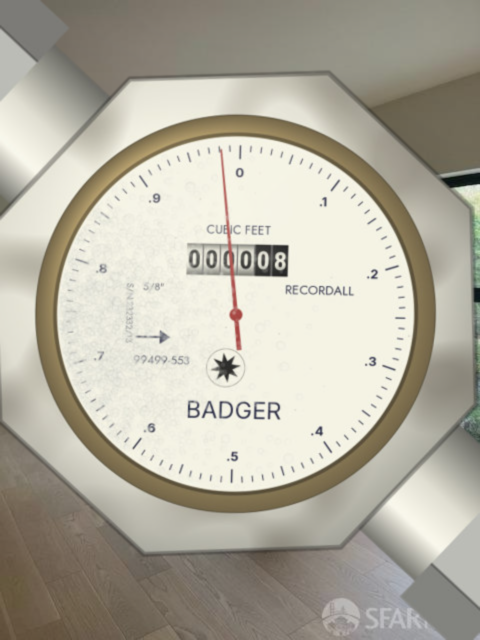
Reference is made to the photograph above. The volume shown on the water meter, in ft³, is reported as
7.98 ft³
